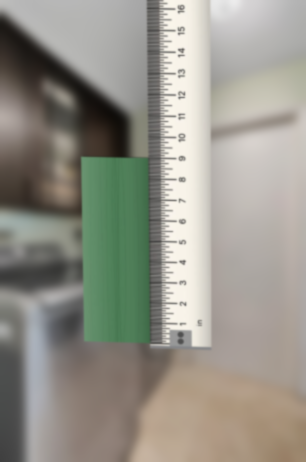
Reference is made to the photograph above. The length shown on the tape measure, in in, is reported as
9 in
